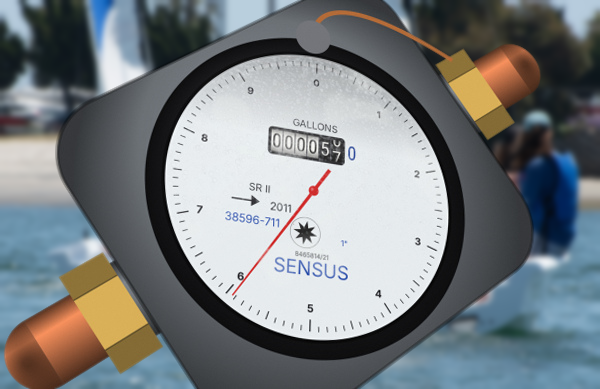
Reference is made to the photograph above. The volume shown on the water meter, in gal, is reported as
565.9 gal
